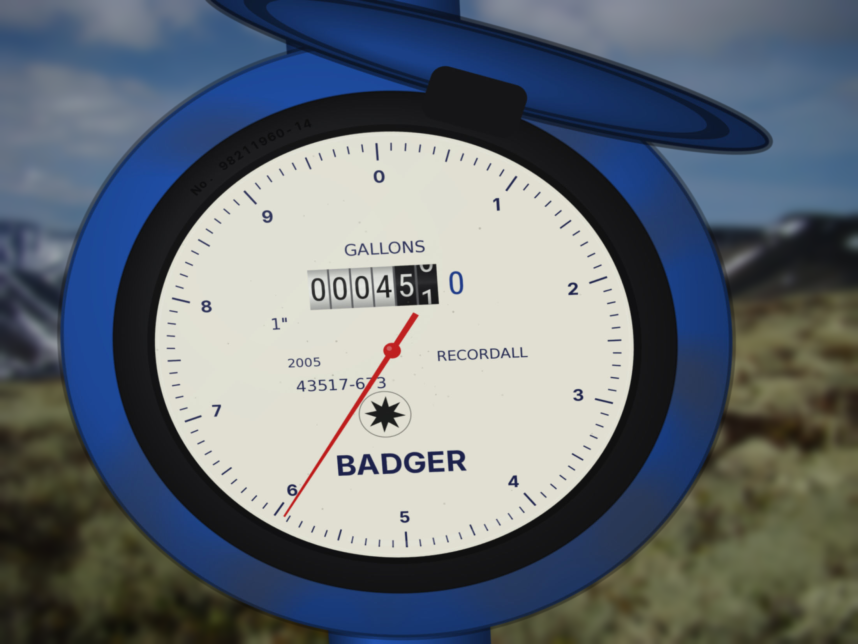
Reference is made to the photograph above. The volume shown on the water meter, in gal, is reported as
4505.9 gal
